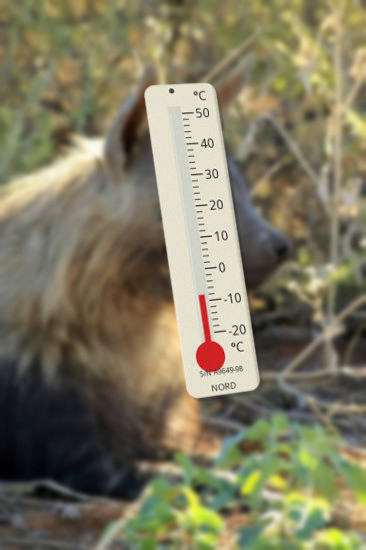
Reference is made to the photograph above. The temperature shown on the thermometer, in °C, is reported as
-8 °C
